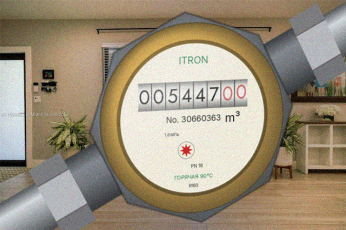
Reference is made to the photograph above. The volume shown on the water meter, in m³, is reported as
5447.00 m³
